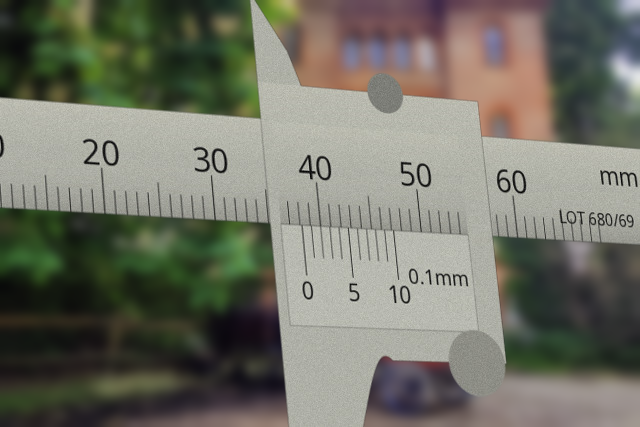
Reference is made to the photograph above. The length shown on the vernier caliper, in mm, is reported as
38.2 mm
